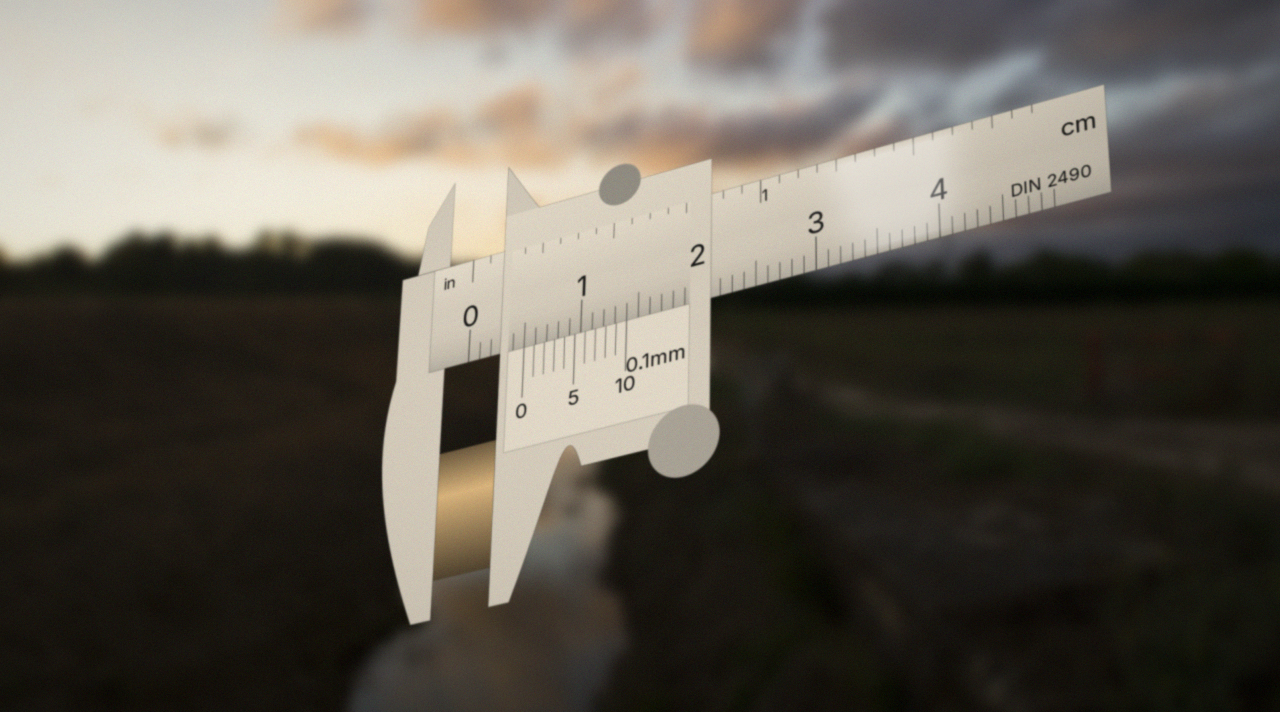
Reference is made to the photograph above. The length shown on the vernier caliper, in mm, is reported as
5.0 mm
